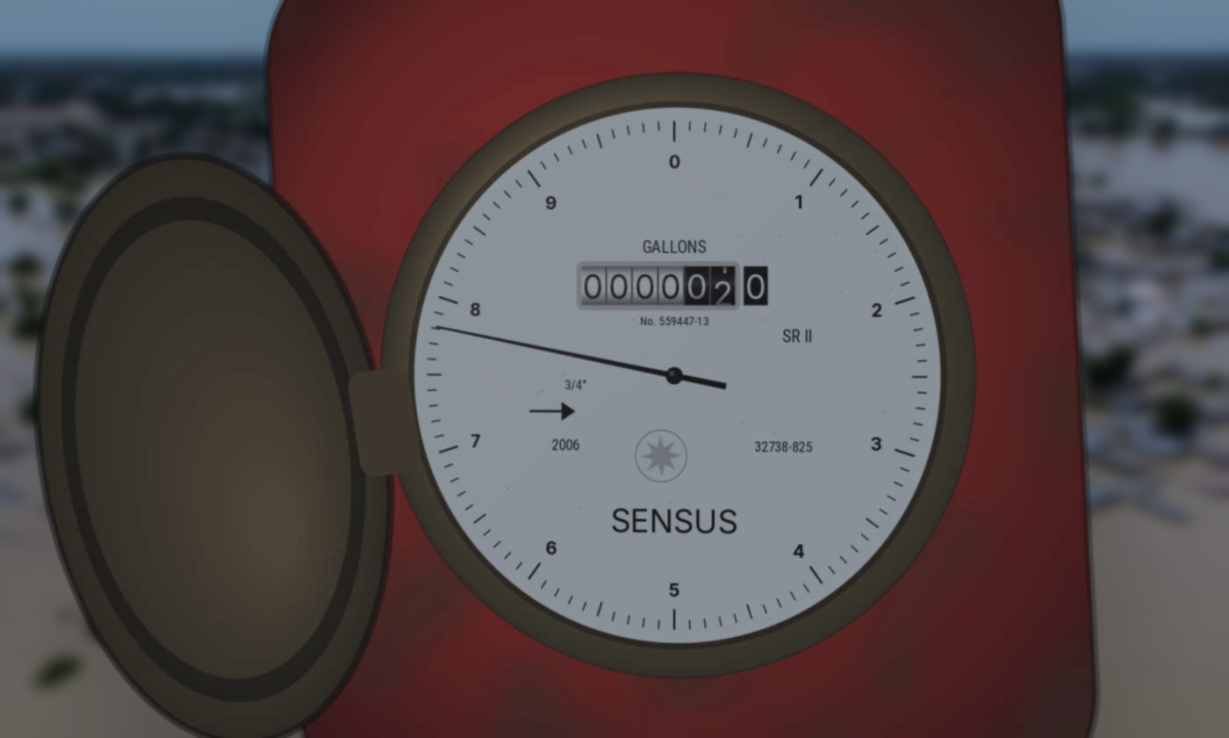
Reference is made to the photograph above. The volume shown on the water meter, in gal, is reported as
17.8 gal
